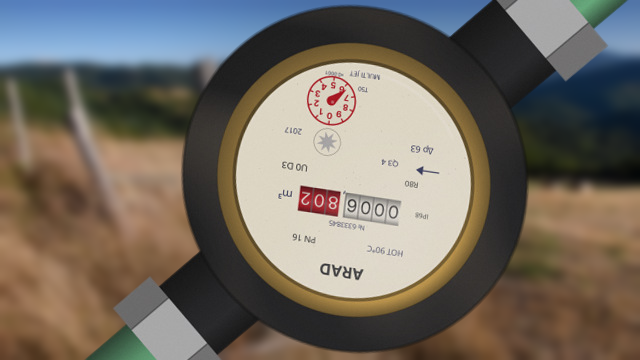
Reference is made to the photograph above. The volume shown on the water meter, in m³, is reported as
6.8026 m³
